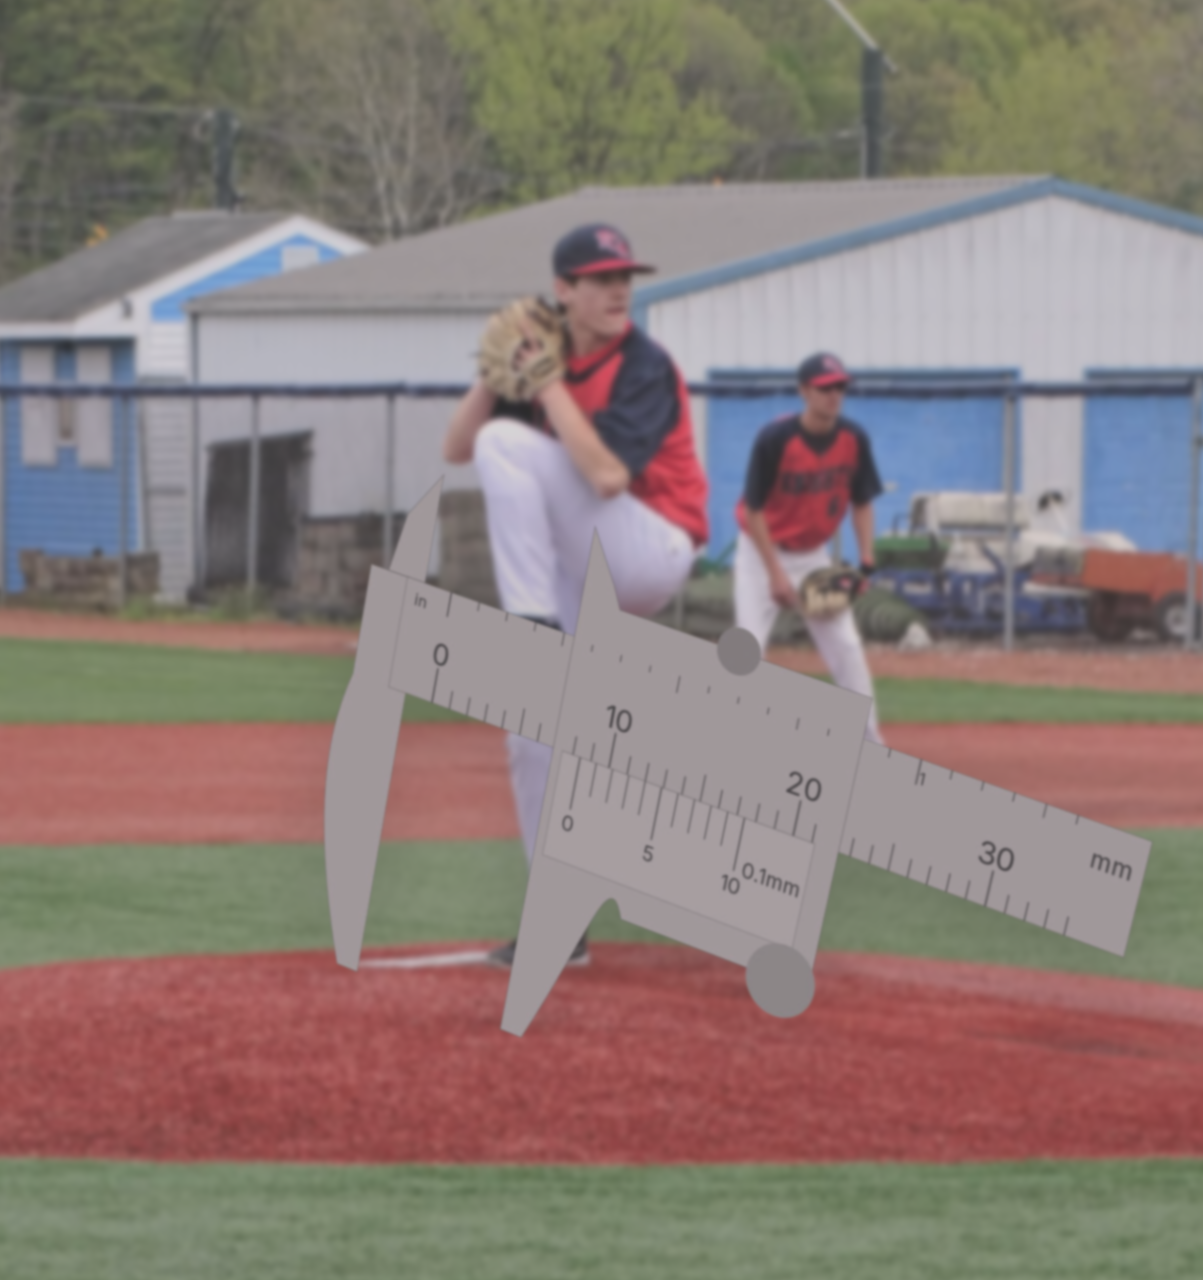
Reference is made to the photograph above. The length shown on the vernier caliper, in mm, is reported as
8.4 mm
